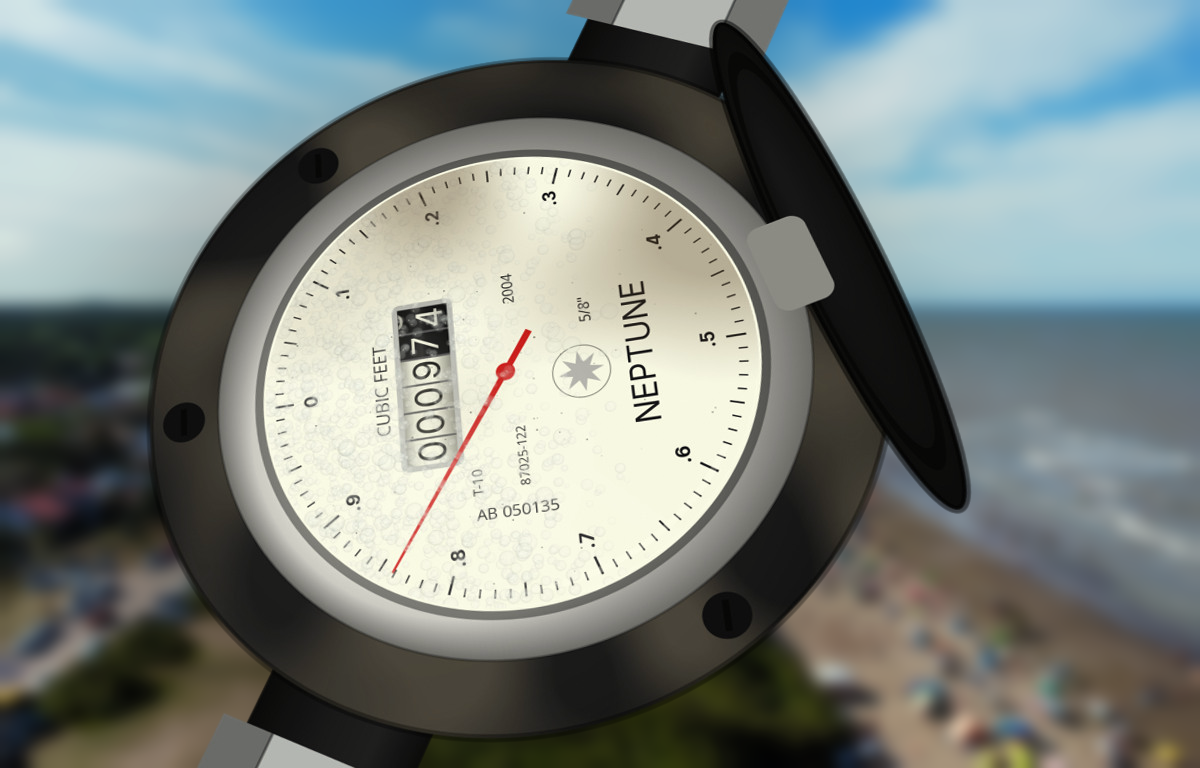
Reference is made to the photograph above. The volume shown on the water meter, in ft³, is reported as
973.84 ft³
